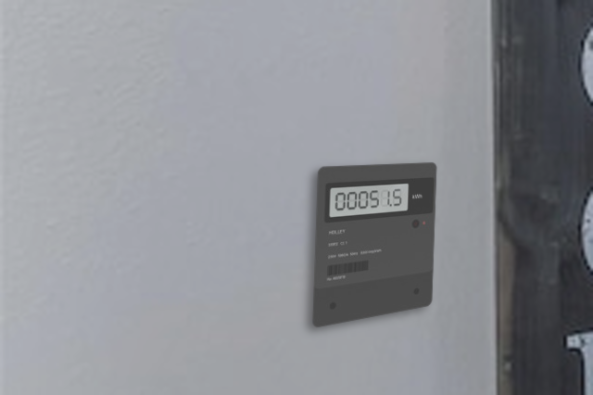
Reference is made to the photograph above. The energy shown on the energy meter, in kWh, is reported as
51.5 kWh
